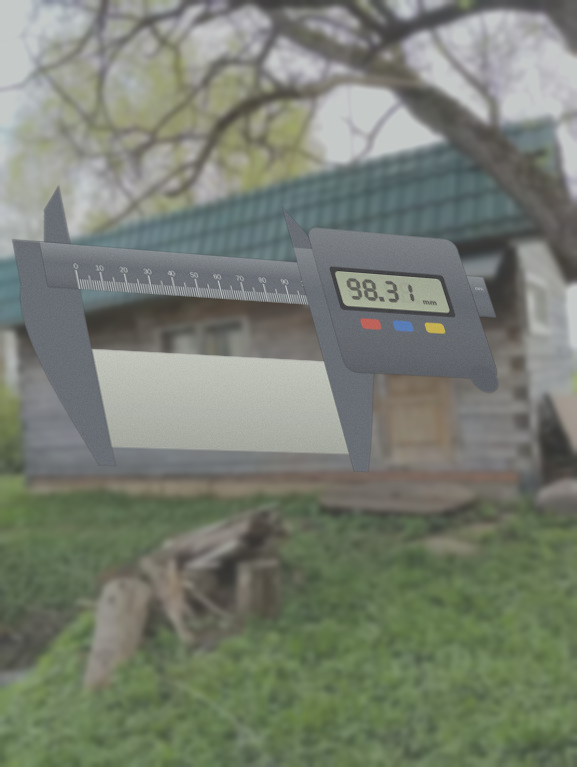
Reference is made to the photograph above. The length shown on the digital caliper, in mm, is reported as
98.31 mm
